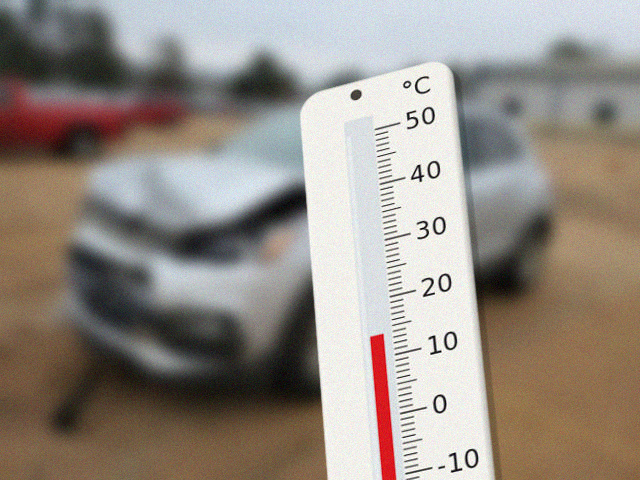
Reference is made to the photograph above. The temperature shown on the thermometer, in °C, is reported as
14 °C
